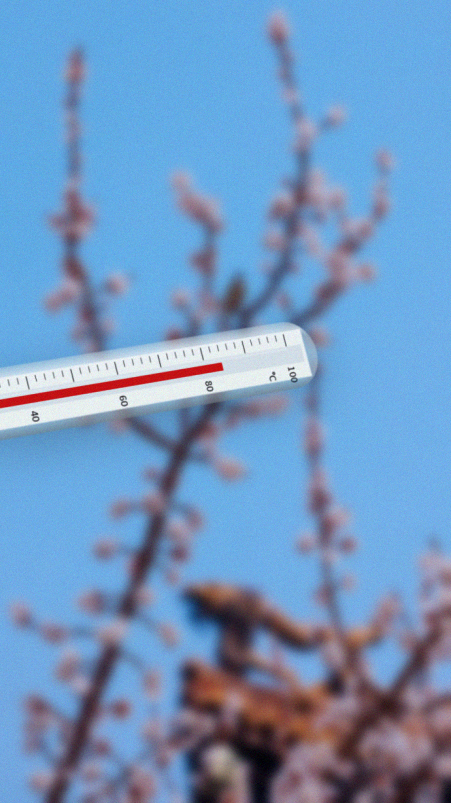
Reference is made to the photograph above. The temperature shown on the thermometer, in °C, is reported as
84 °C
